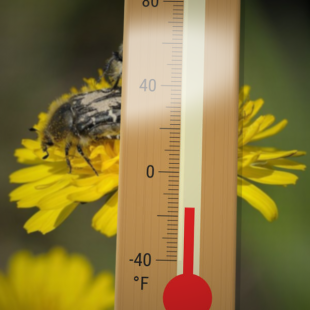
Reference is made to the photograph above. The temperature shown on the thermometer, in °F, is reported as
-16 °F
